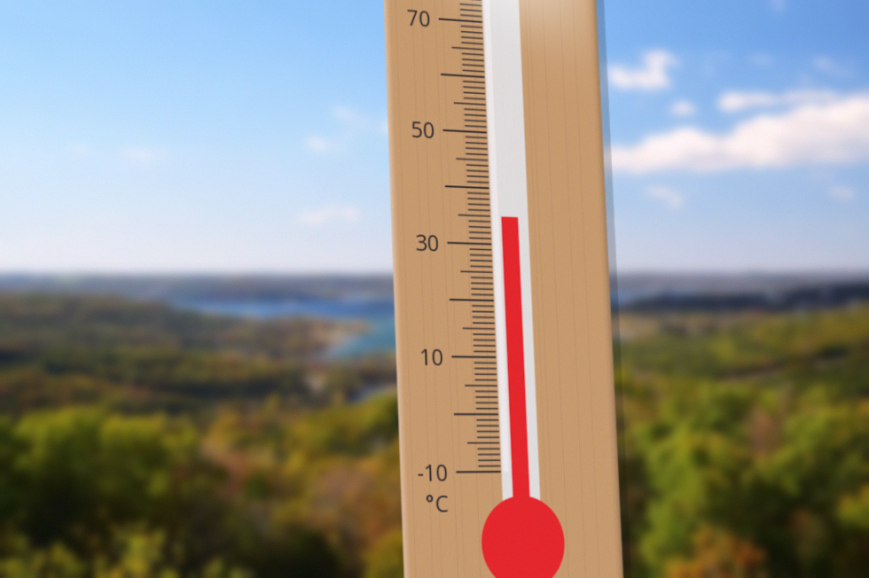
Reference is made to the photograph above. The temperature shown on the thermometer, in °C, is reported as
35 °C
